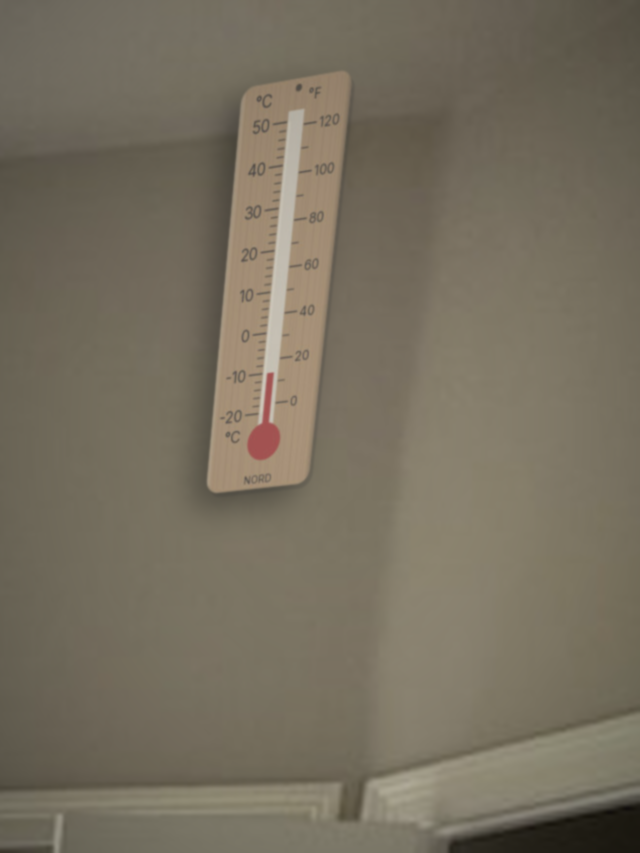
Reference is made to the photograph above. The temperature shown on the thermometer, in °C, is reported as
-10 °C
